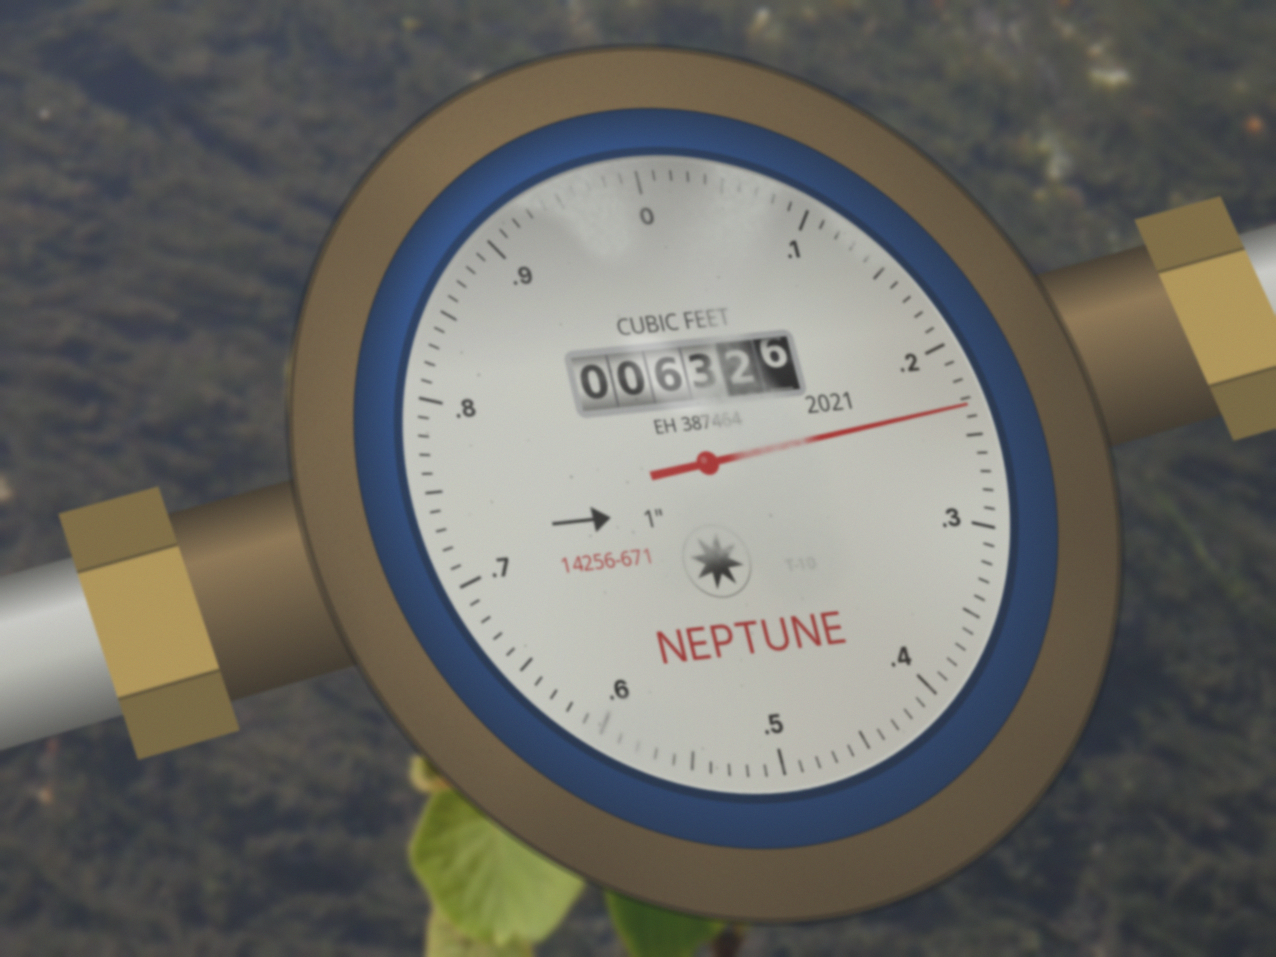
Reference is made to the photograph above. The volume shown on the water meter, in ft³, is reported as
6326.23 ft³
